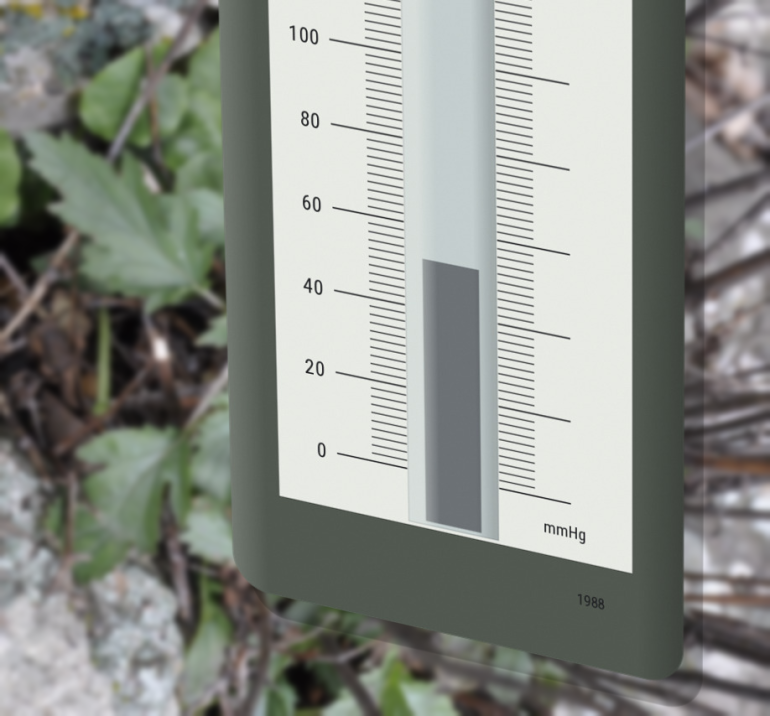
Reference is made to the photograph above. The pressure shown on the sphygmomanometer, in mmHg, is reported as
52 mmHg
